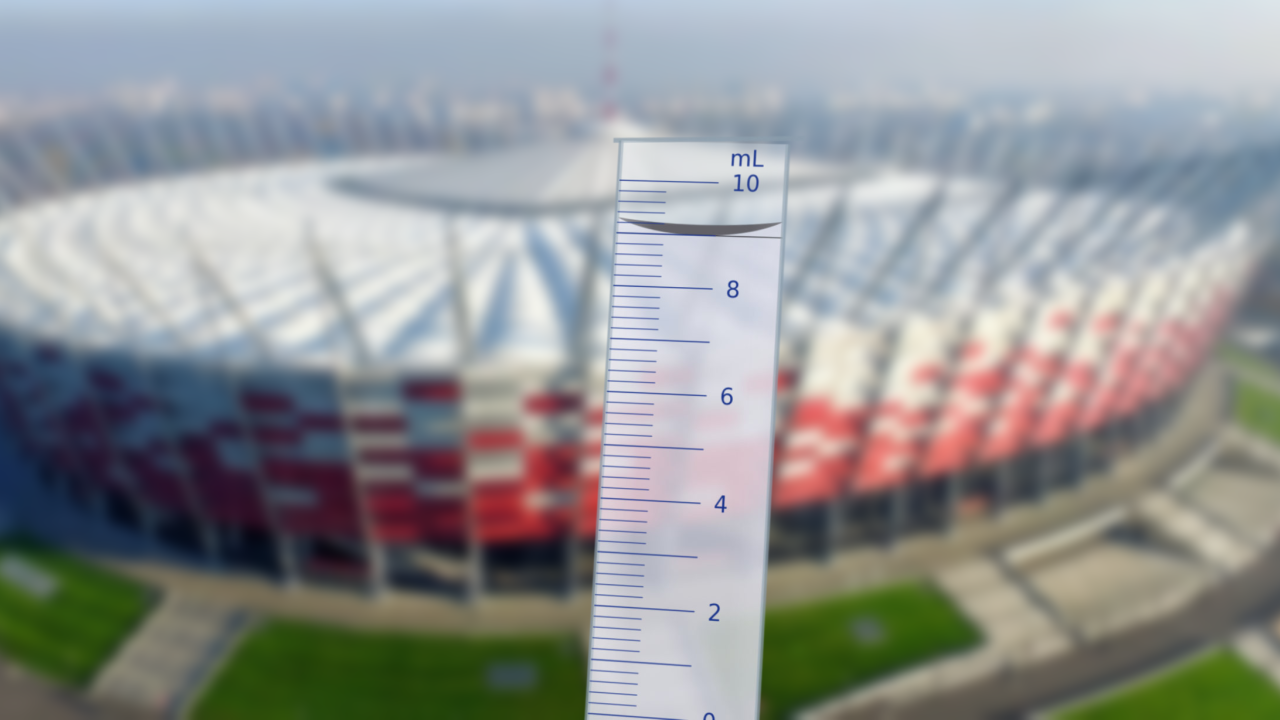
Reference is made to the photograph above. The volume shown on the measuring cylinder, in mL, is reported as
9 mL
